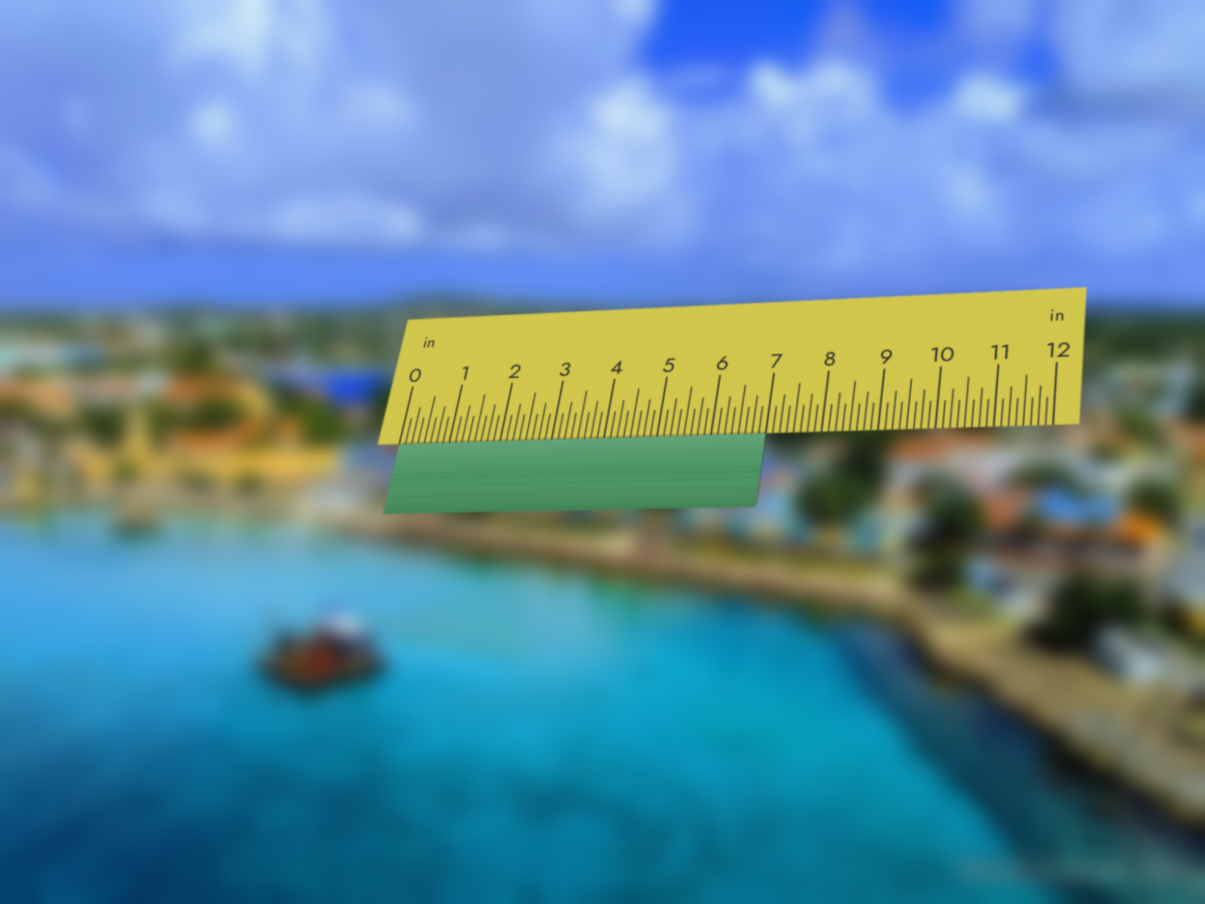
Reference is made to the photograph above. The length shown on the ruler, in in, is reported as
7 in
